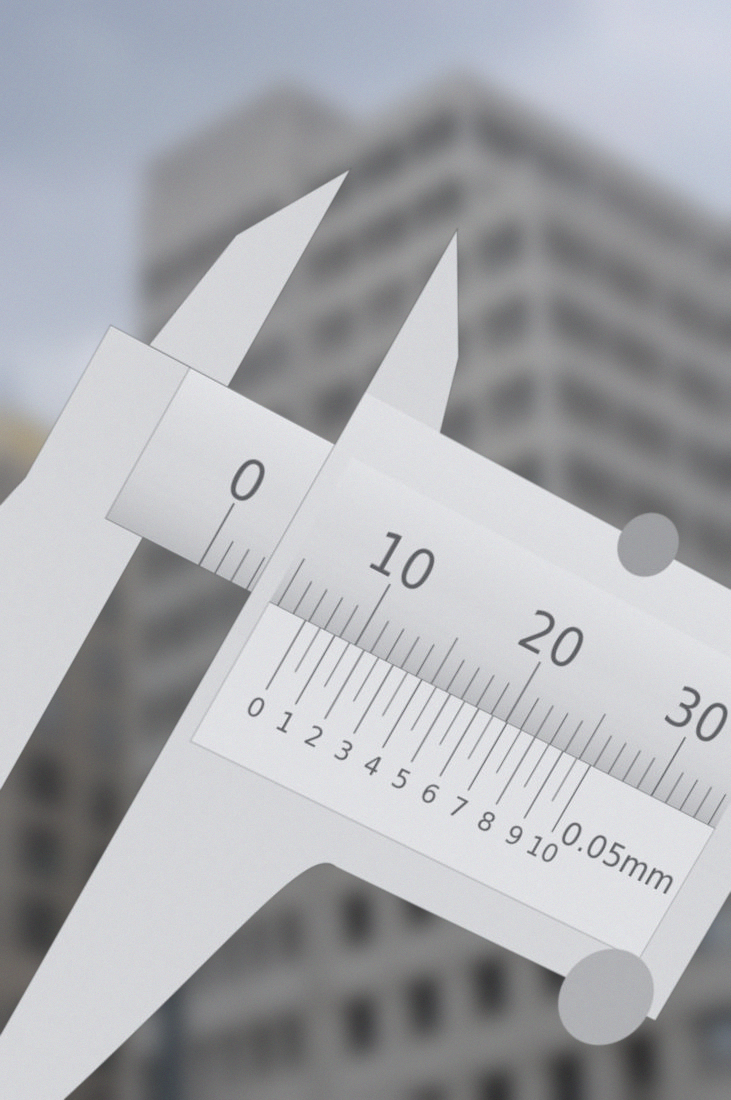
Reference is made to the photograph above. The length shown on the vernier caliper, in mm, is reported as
6.8 mm
